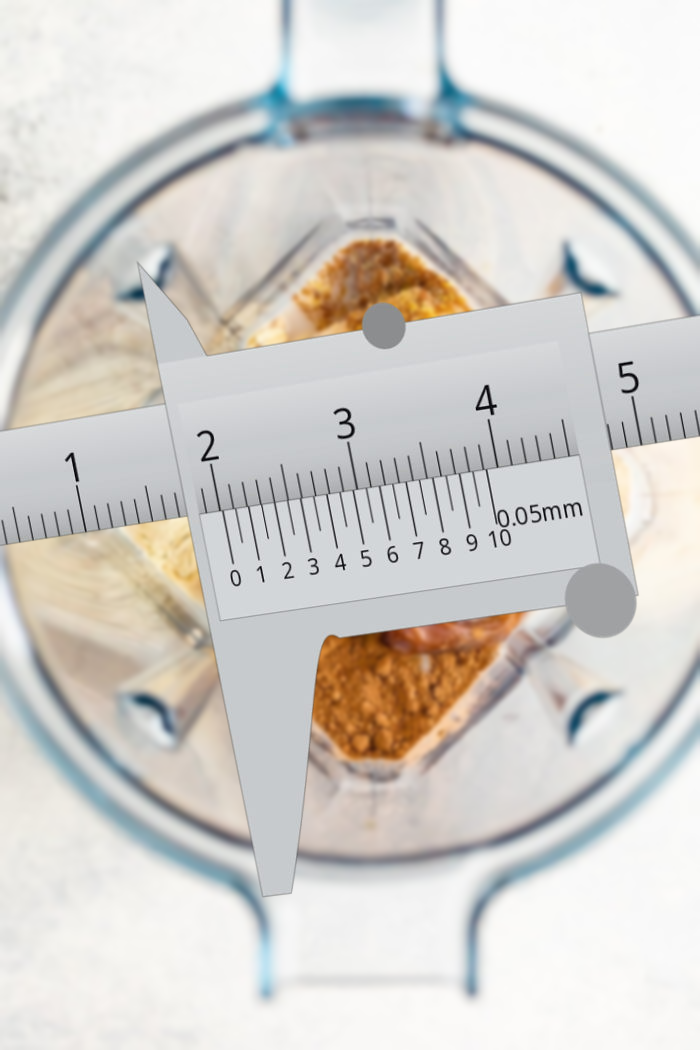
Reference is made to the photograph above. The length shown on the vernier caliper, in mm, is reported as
20.2 mm
